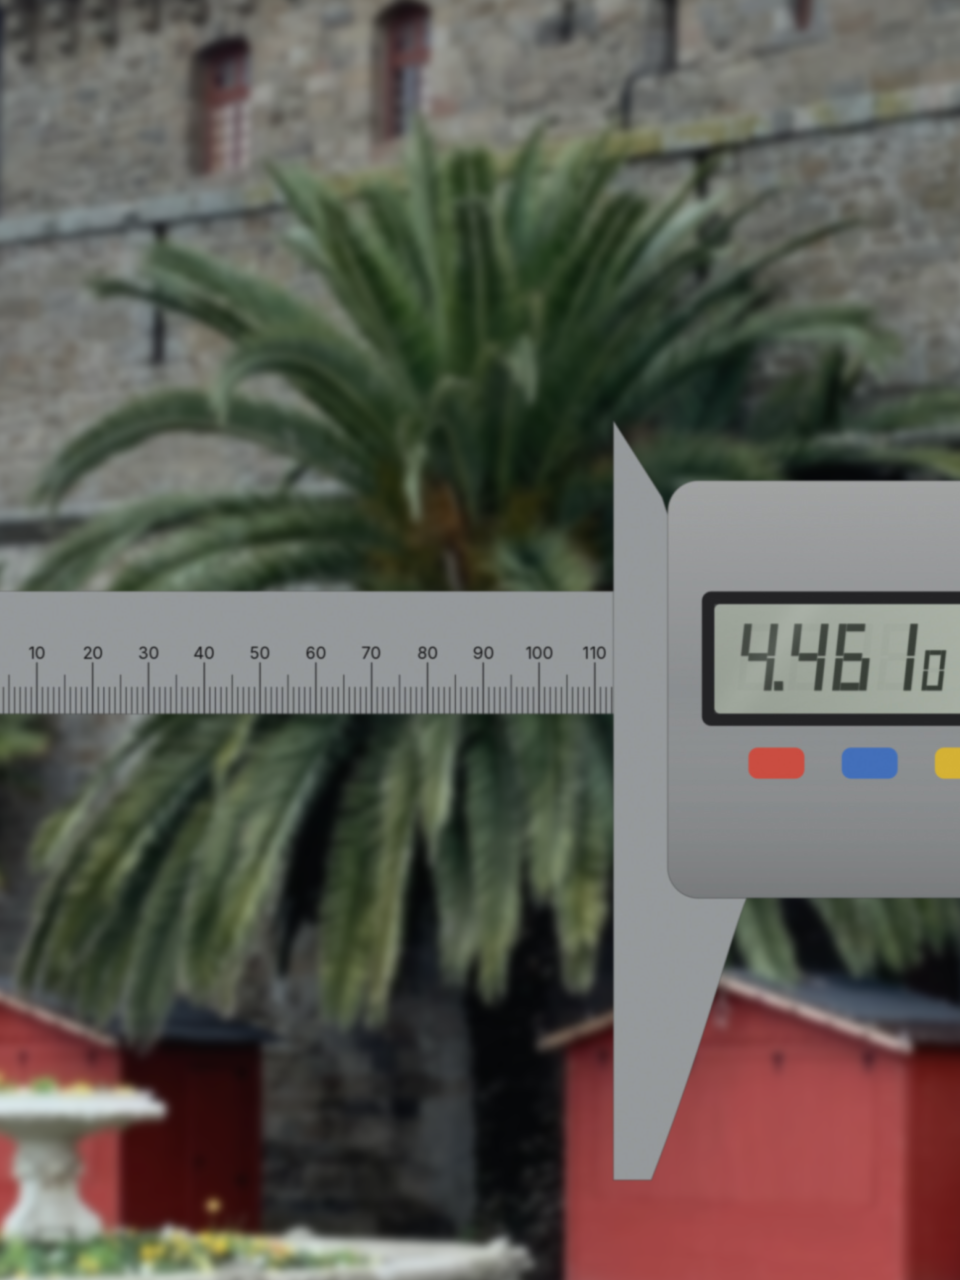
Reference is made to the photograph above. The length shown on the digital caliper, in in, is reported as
4.4610 in
